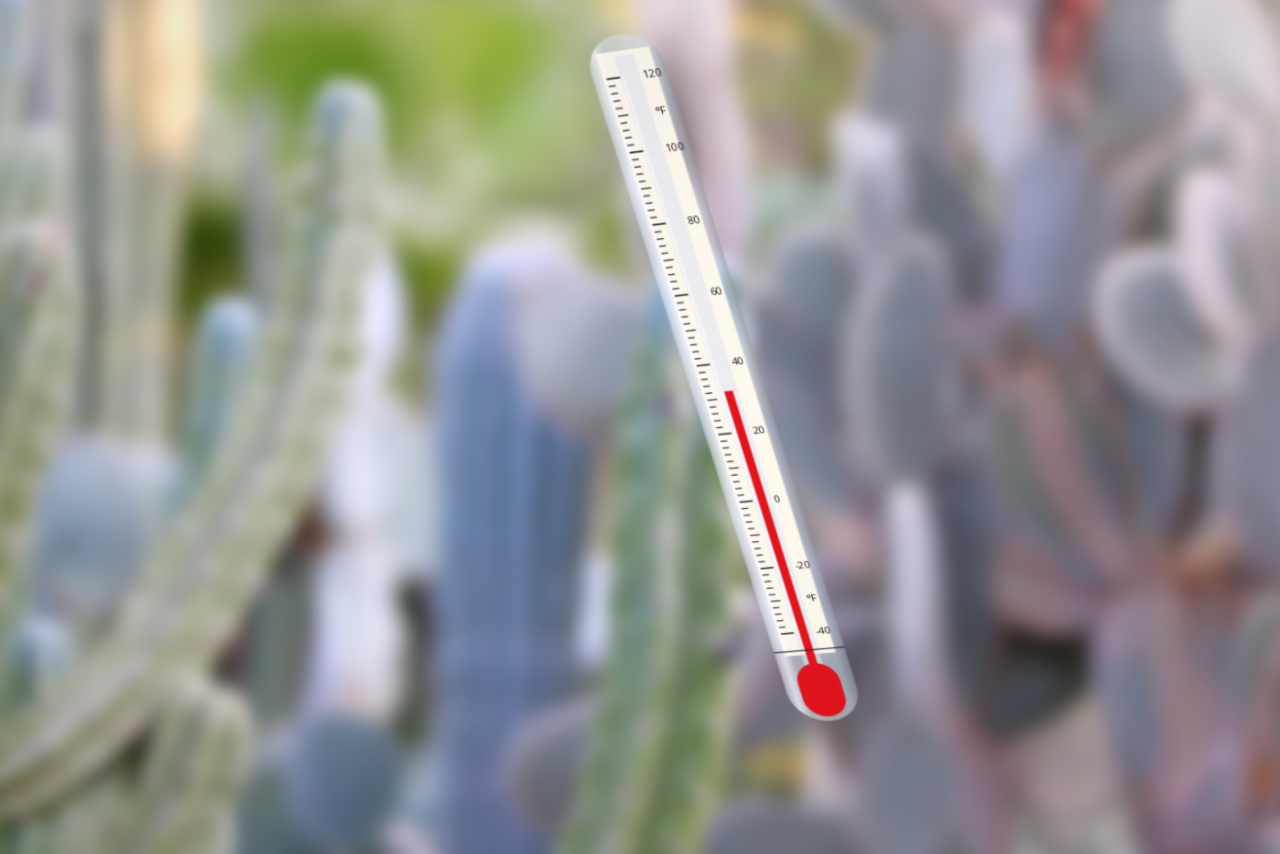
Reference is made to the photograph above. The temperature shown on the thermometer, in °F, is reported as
32 °F
